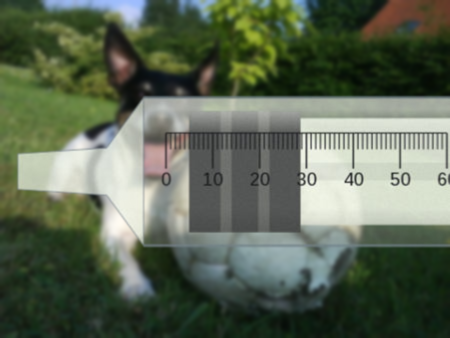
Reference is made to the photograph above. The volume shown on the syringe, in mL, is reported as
5 mL
